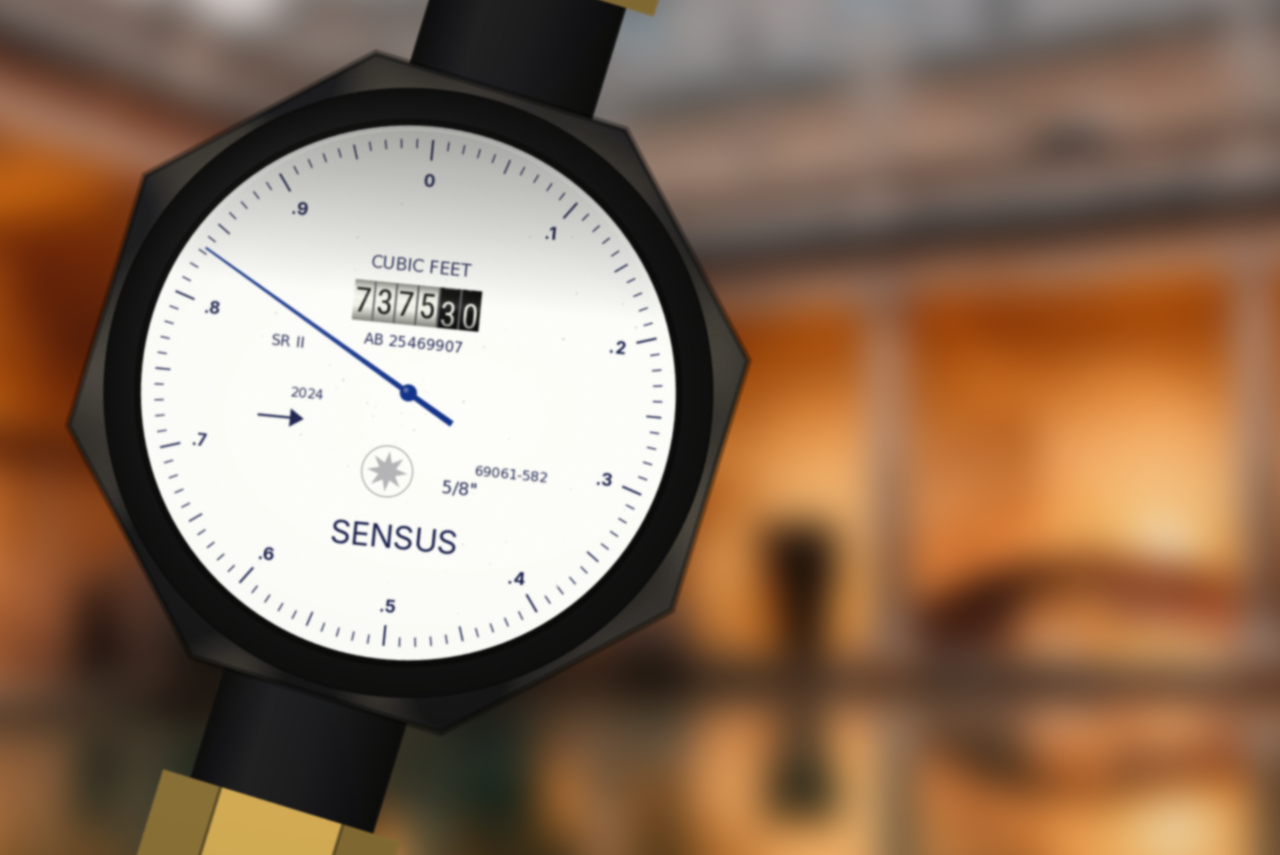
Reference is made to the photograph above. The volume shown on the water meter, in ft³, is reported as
737529.83 ft³
